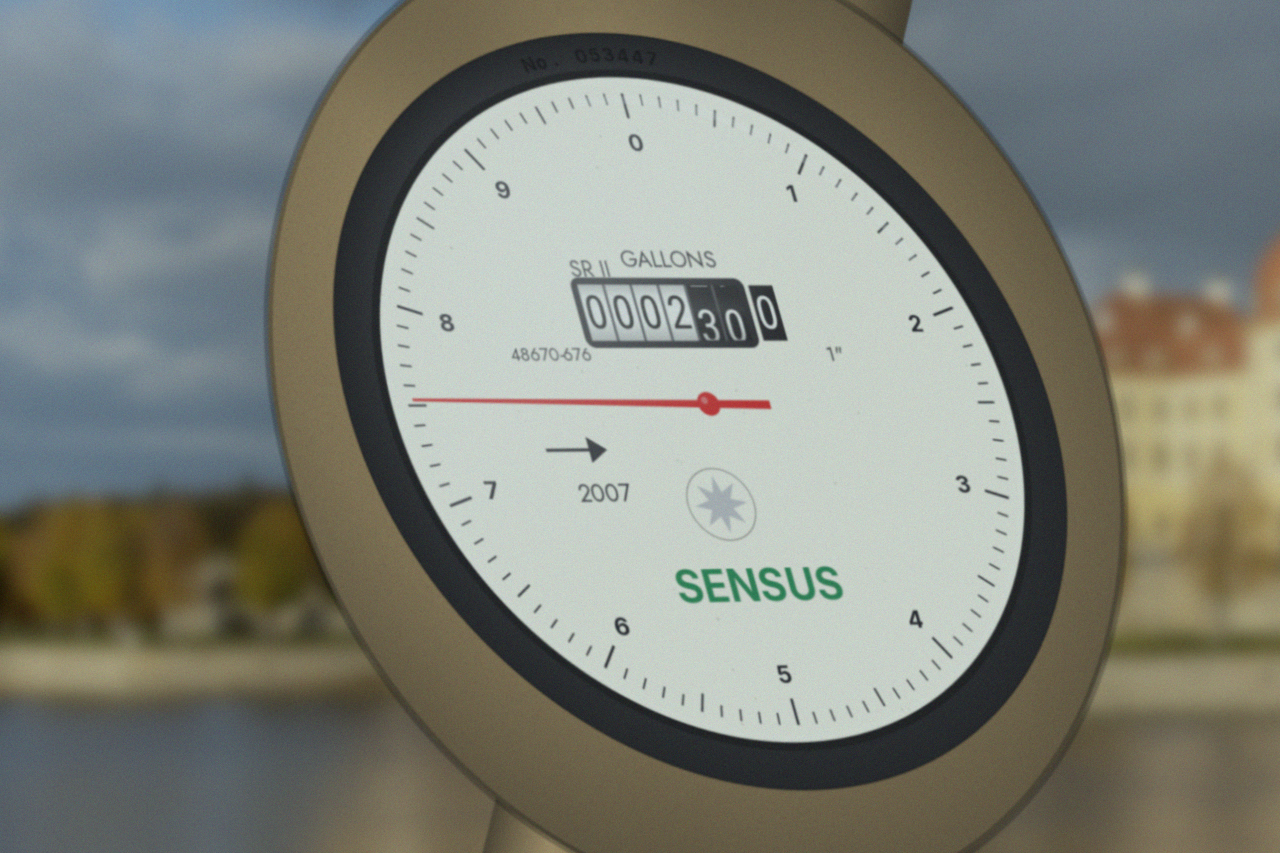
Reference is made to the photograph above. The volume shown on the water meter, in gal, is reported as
2297.5 gal
